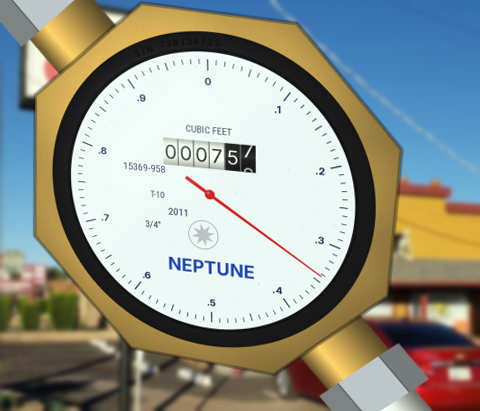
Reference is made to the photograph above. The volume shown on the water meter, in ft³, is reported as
757.34 ft³
